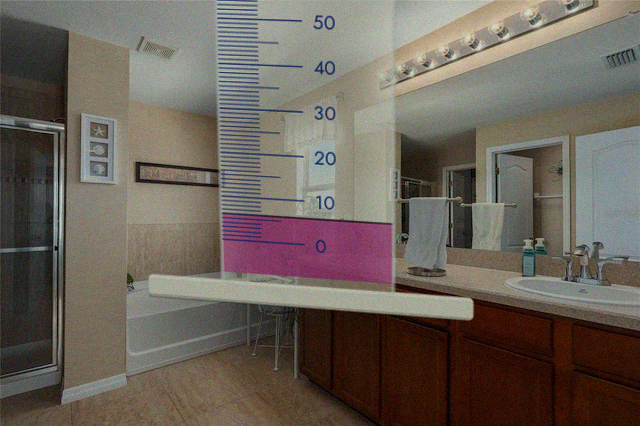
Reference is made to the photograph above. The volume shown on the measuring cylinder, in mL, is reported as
6 mL
